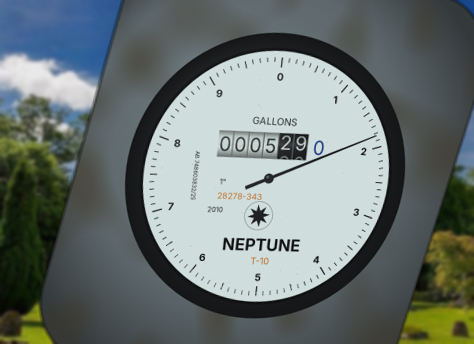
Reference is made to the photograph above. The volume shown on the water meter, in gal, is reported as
5291.8 gal
